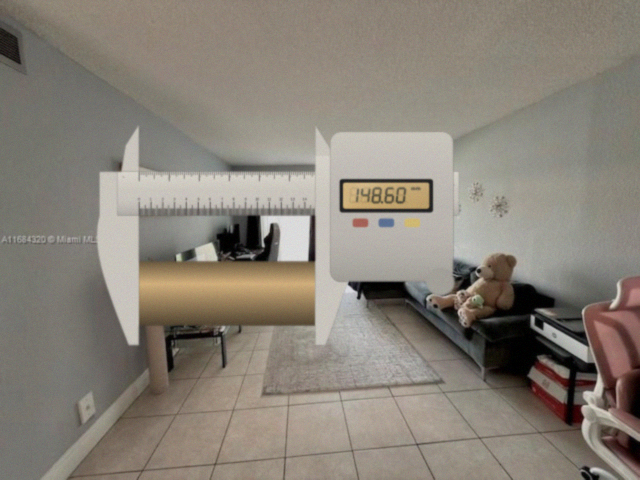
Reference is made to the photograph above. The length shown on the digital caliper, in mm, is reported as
148.60 mm
